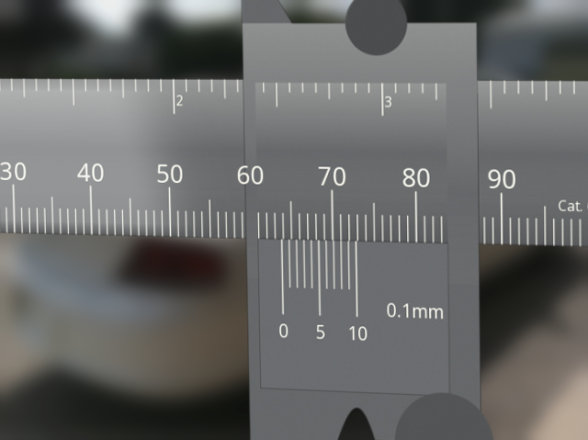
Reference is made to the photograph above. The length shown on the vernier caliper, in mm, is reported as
63.8 mm
